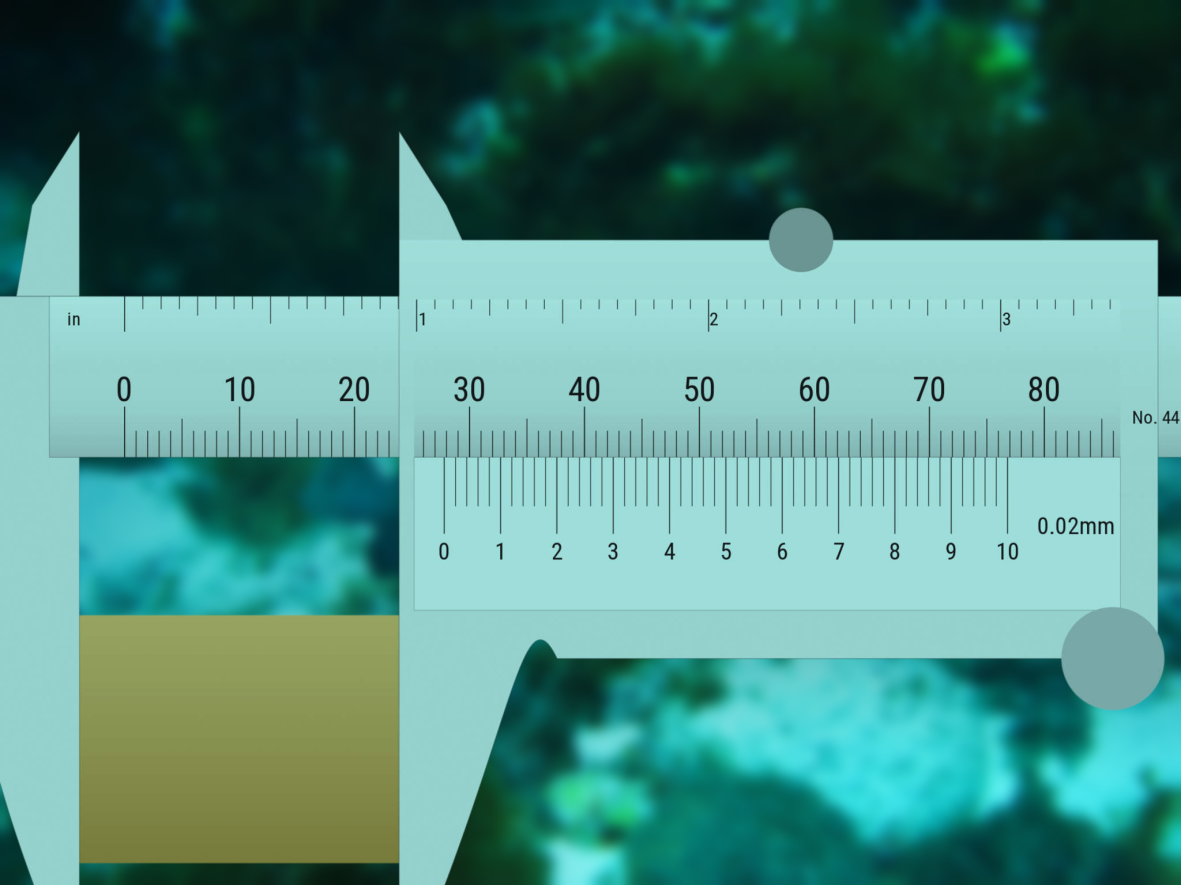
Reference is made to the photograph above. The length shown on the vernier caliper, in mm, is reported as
27.8 mm
